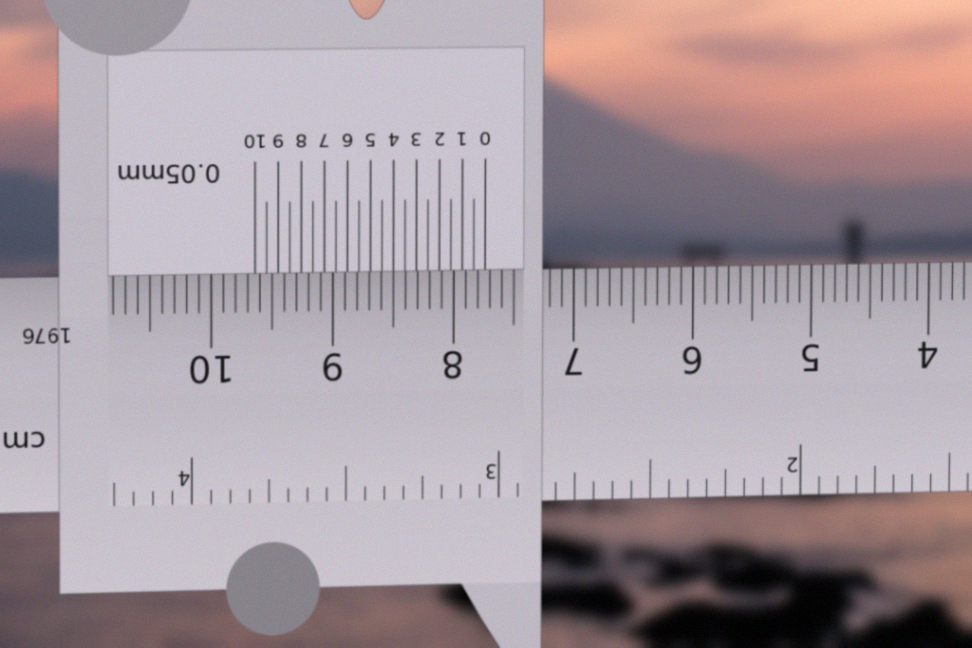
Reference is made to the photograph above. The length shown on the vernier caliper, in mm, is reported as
77.4 mm
